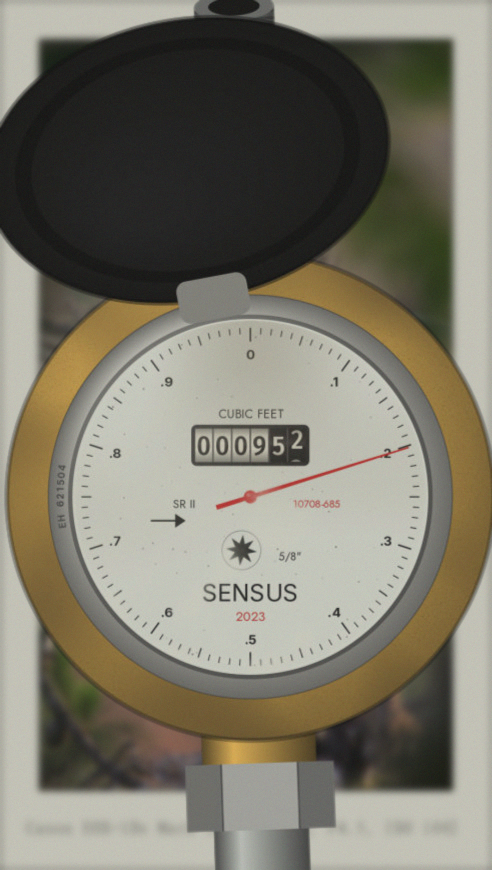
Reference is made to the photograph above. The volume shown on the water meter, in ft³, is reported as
952.20 ft³
